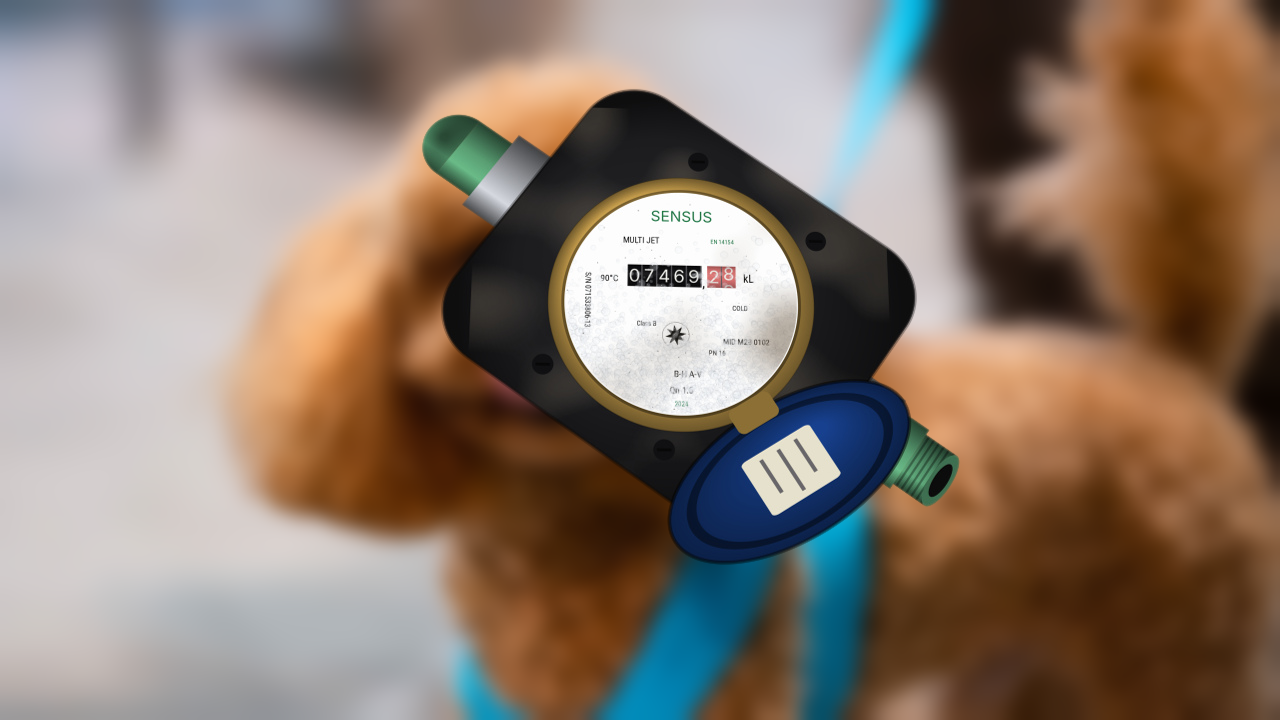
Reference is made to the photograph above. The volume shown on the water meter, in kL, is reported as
7469.28 kL
